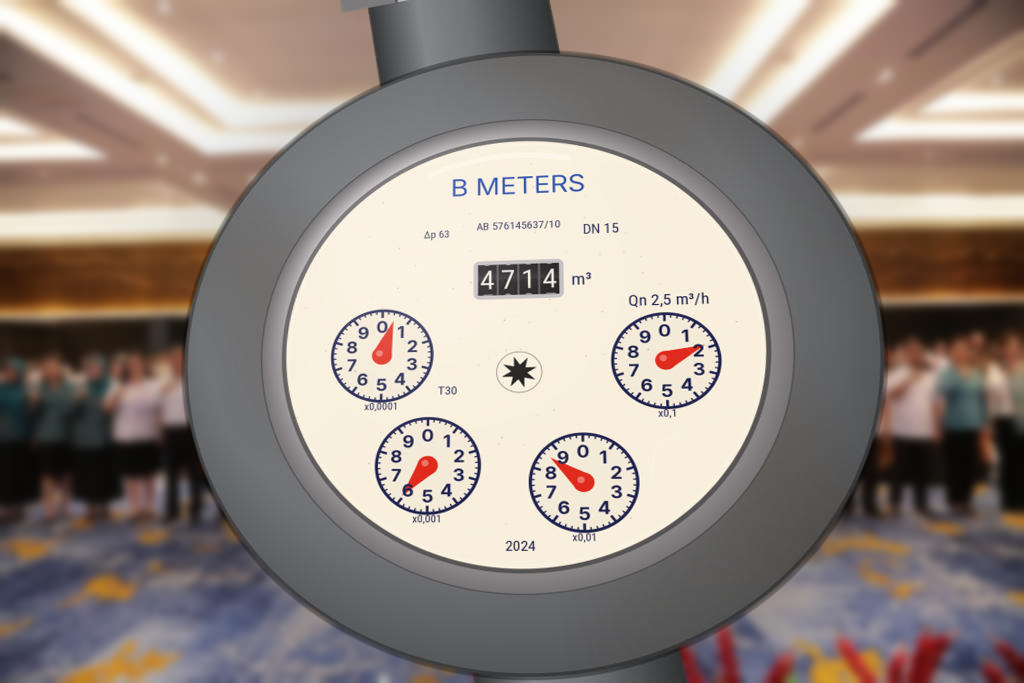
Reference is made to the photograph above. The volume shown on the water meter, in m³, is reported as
4714.1860 m³
